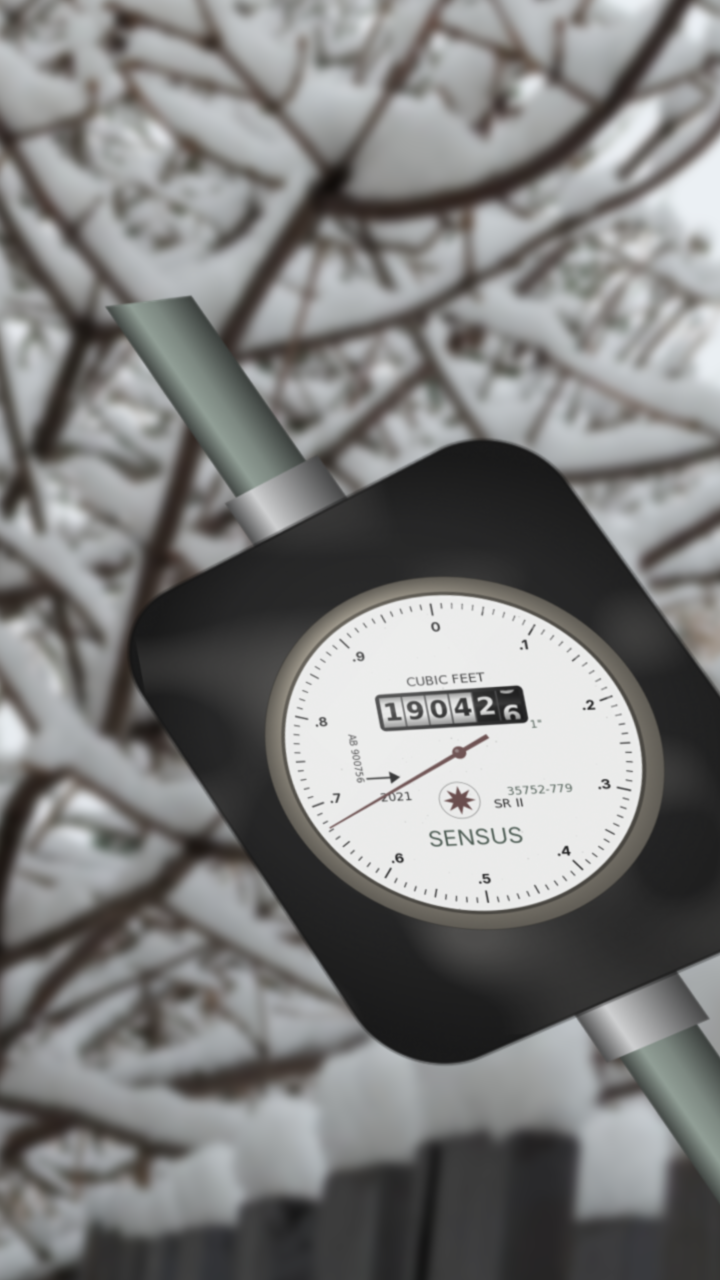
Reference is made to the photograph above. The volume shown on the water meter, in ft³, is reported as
190425.67 ft³
